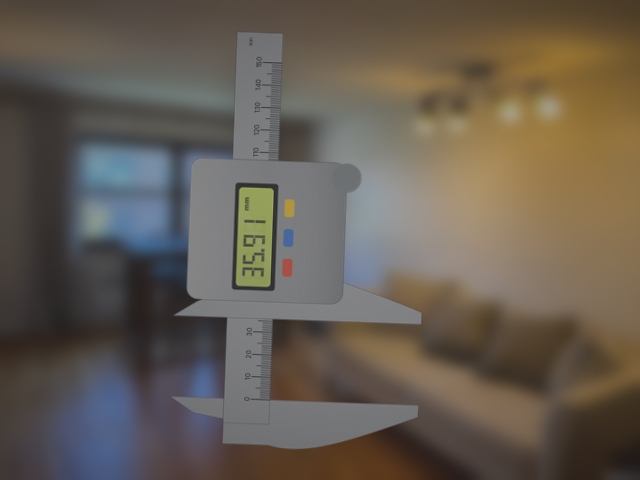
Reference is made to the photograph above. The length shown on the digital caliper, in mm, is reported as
35.91 mm
